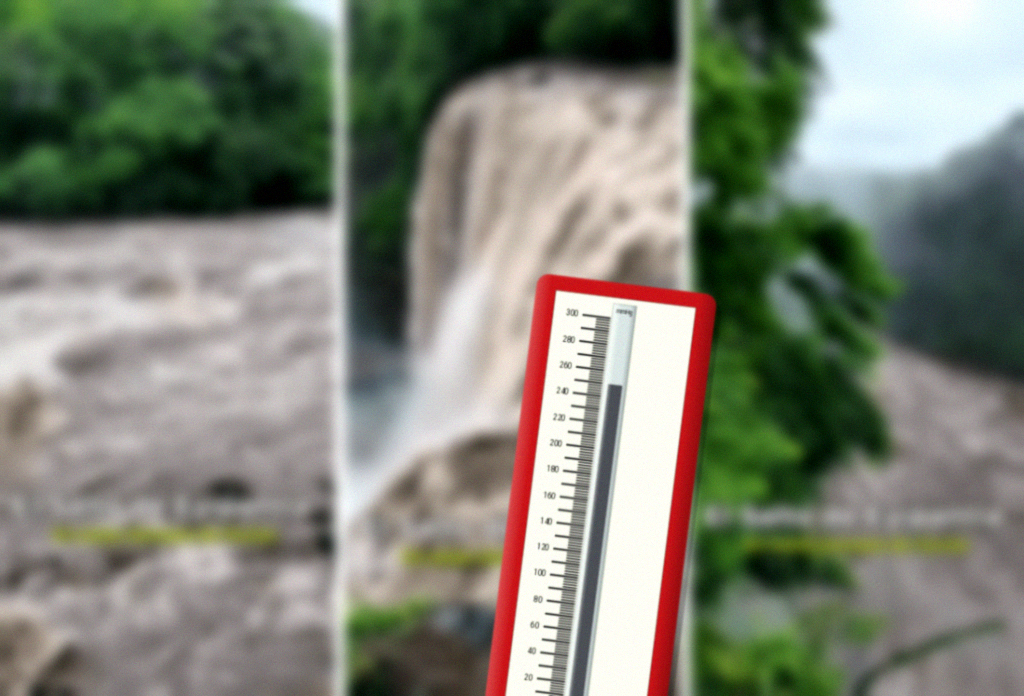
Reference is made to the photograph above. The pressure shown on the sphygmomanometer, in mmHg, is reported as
250 mmHg
